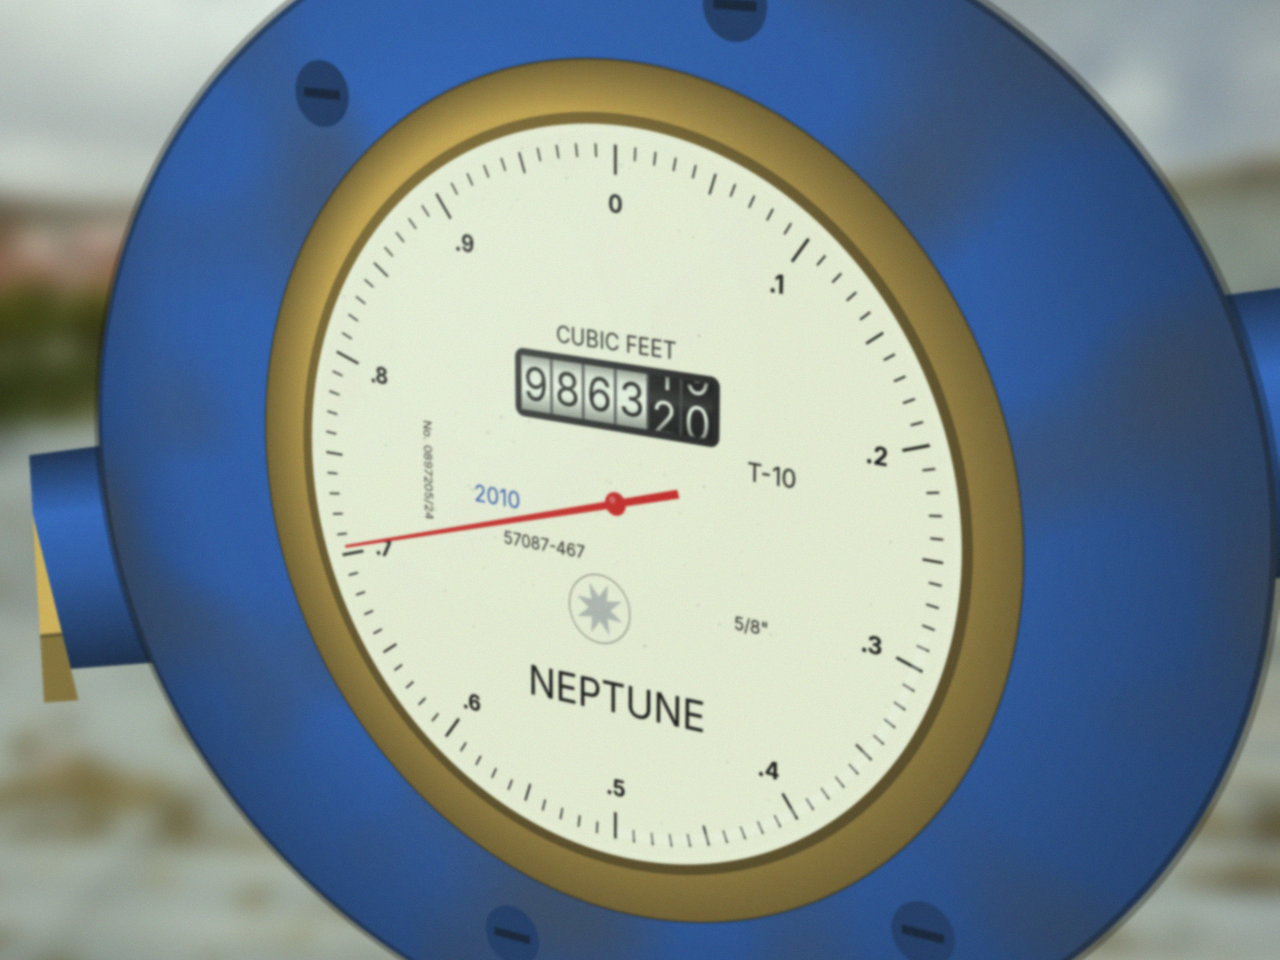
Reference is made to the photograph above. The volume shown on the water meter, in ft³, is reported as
986319.70 ft³
